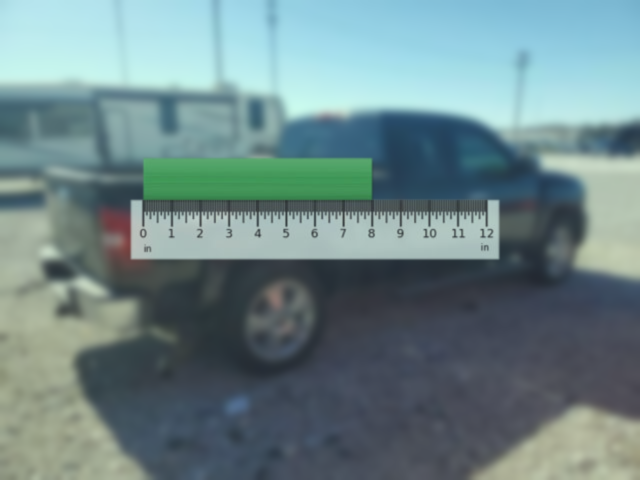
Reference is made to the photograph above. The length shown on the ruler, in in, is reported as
8 in
